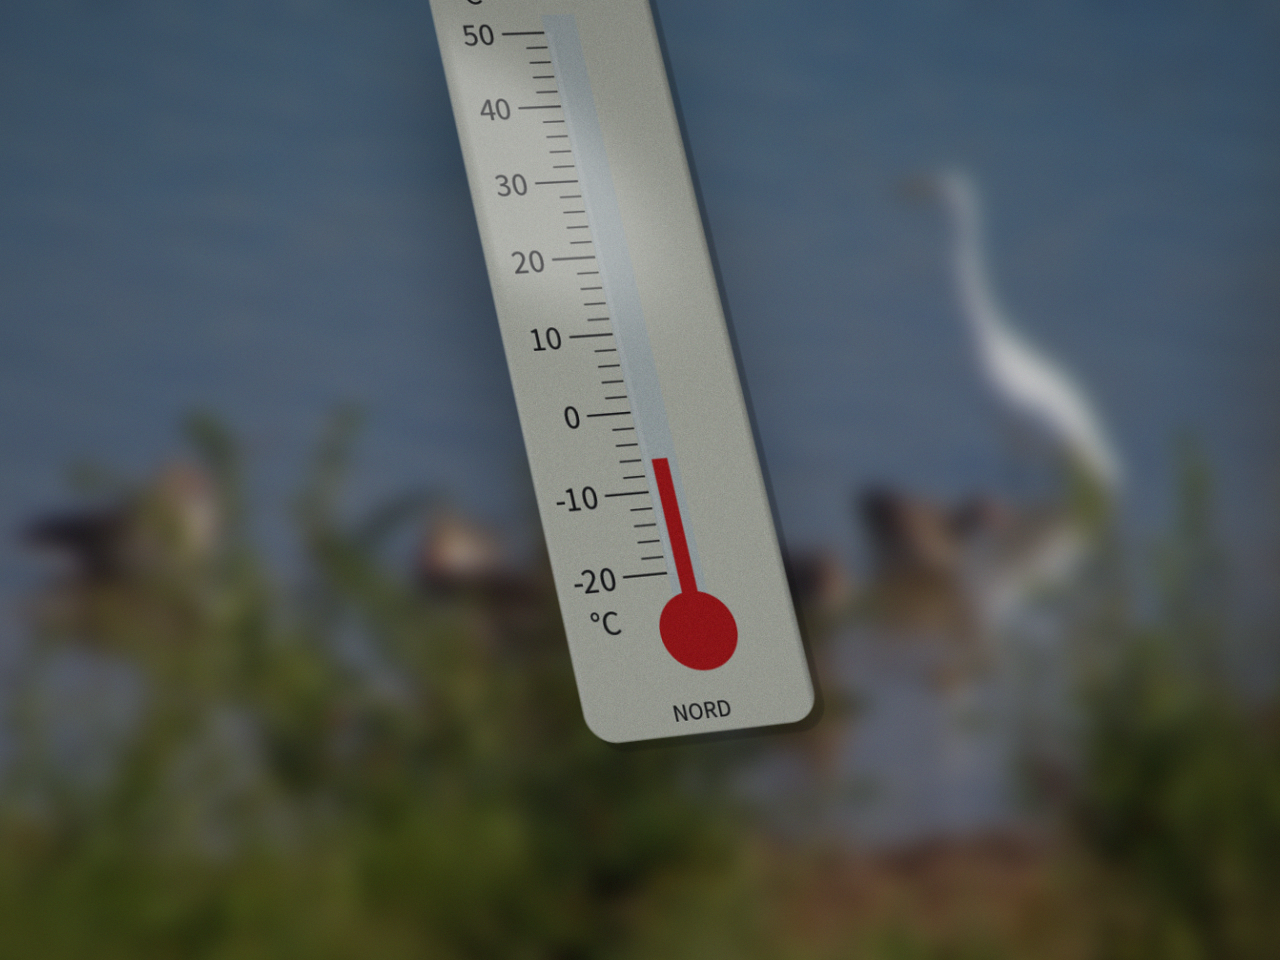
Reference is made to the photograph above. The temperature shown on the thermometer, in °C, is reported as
-6 °C
